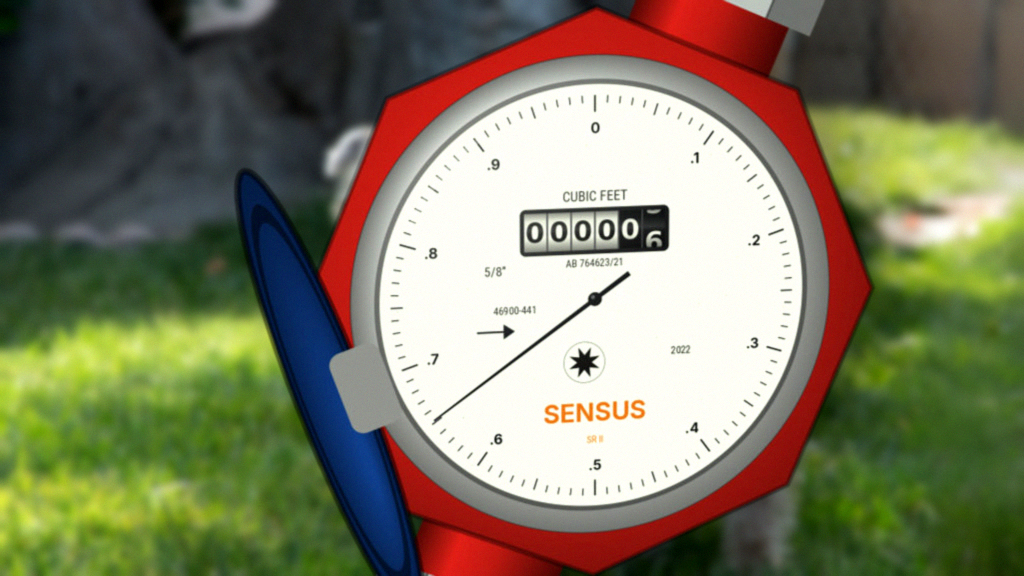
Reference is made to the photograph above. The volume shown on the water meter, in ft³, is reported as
5.65 ft³
